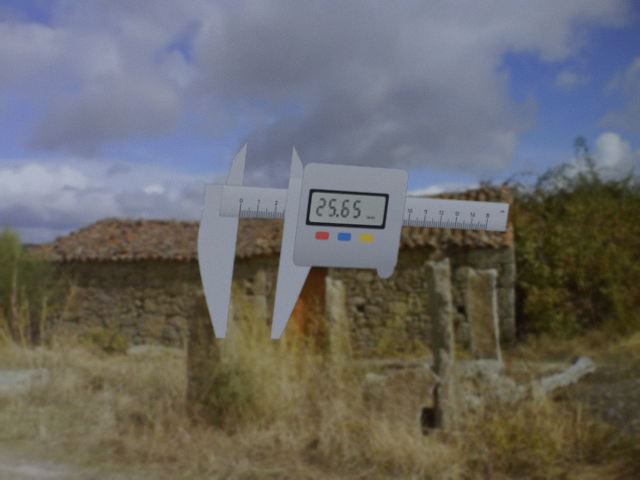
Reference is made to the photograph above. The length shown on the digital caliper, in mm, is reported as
25.65 mm
